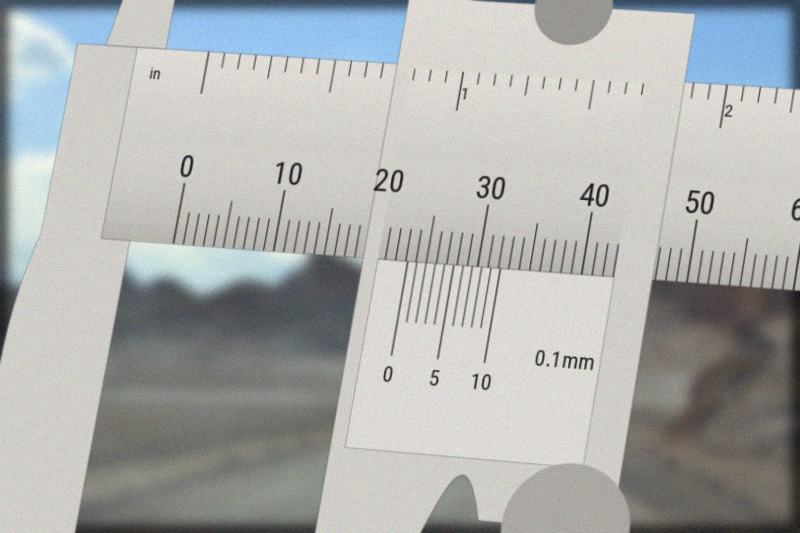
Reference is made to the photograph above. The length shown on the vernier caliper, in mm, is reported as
23.2 mm
